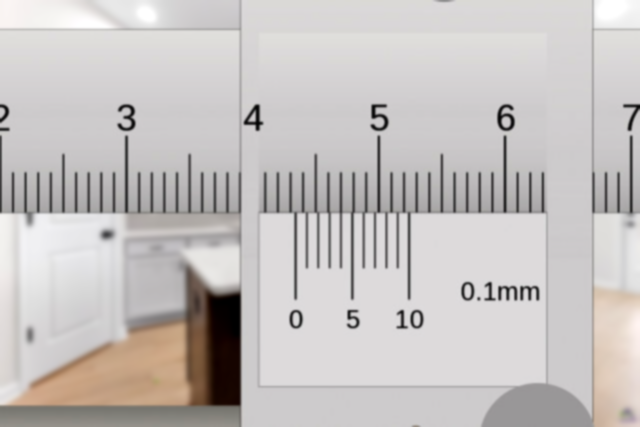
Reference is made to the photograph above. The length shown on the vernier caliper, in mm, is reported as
43.4 mm
